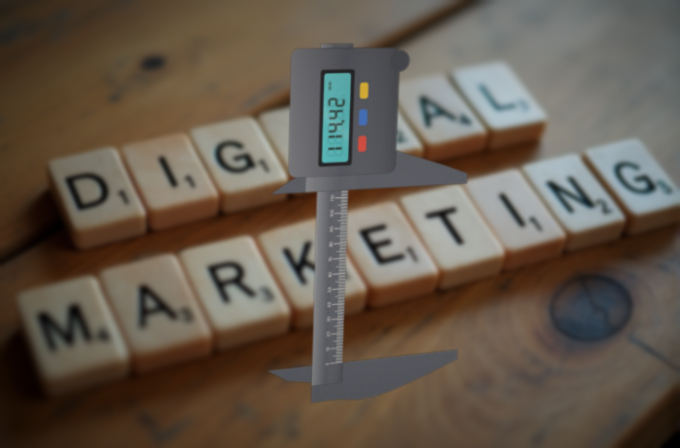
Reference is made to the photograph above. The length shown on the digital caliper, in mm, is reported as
114.42 mm
